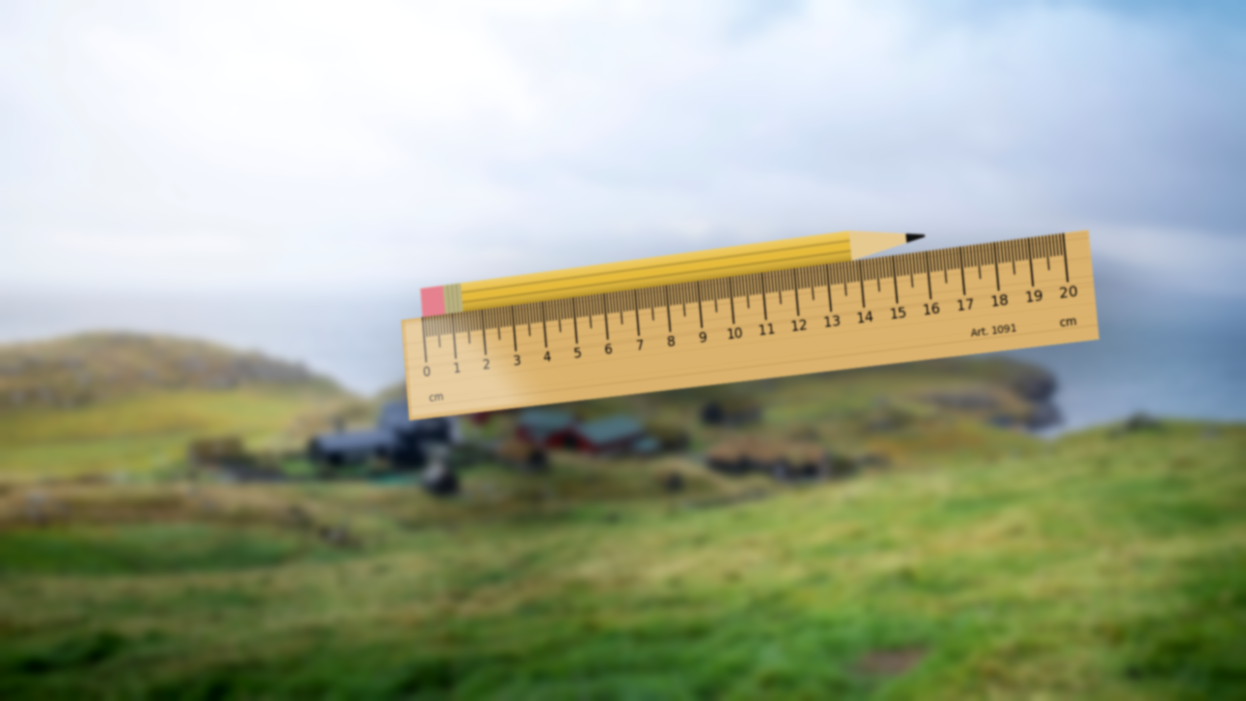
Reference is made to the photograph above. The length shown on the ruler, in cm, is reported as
16 cm
